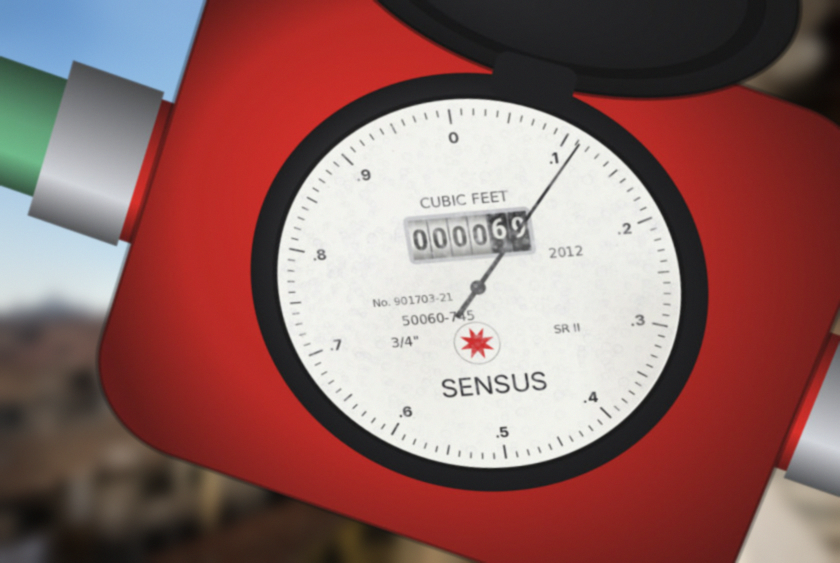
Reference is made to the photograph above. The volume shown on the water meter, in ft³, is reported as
69.11 ft³
